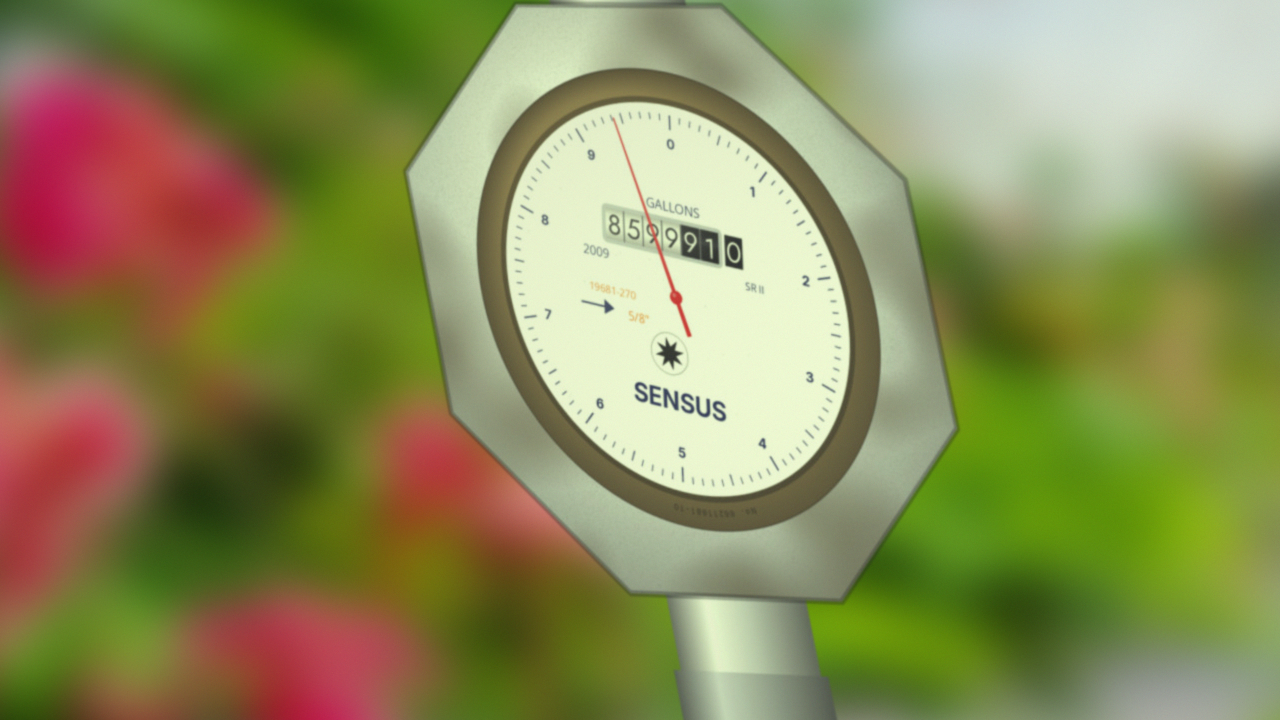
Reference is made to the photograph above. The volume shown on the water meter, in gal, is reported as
8599909.4 gal
